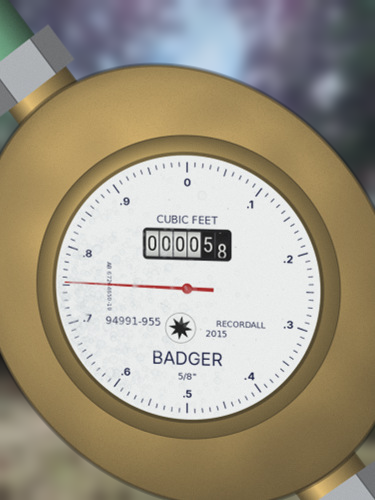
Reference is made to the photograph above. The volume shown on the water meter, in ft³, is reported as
57.75 ft³
